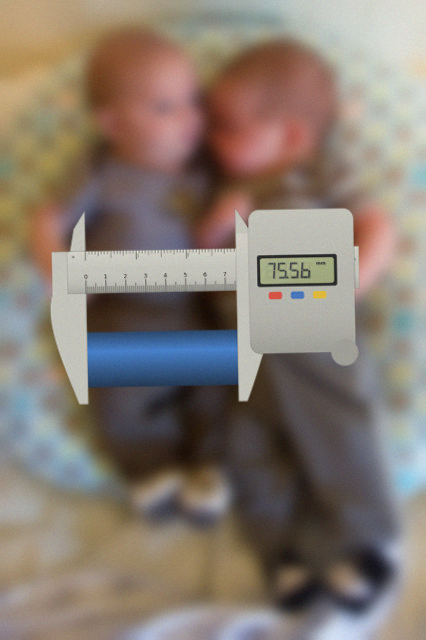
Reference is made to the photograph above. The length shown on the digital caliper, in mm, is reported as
75.56 mm
